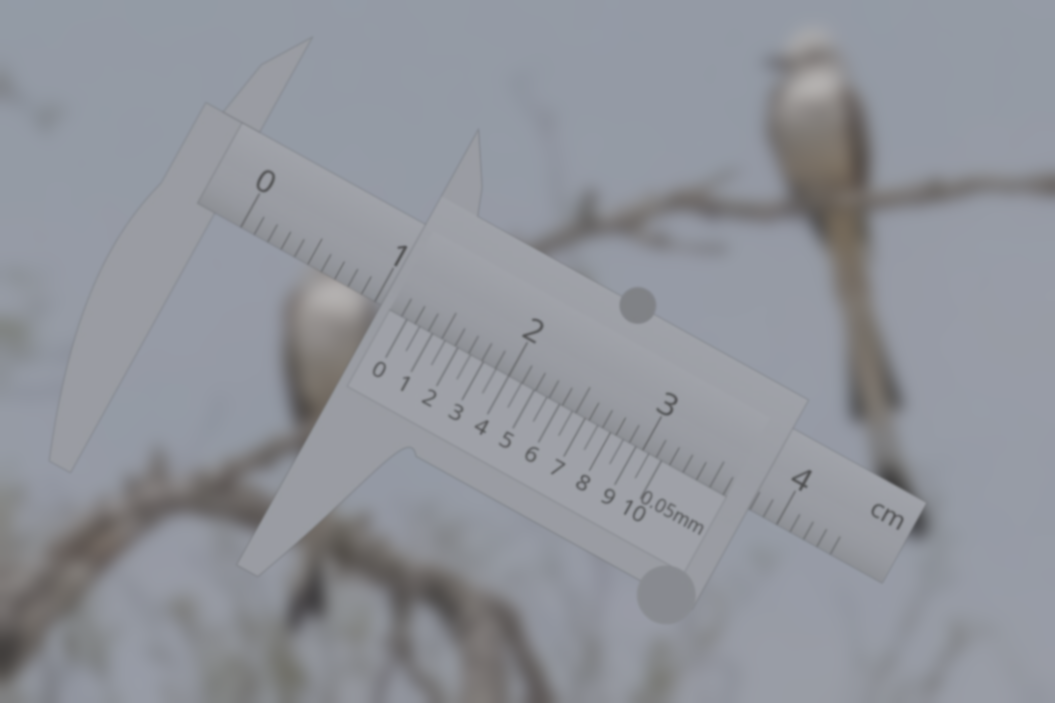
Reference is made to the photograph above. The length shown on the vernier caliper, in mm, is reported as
12.4 mm
